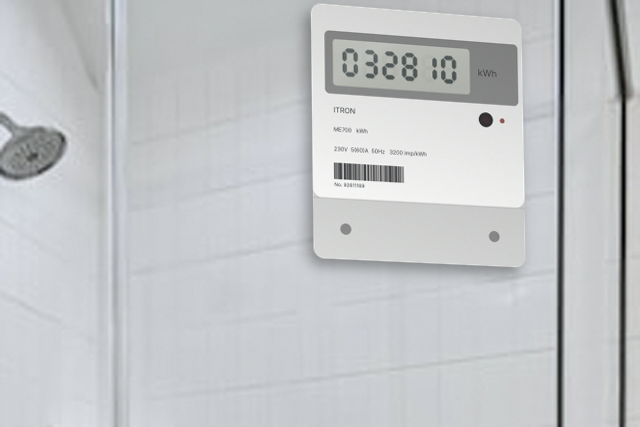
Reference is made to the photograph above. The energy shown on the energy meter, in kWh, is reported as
32810 kWh
